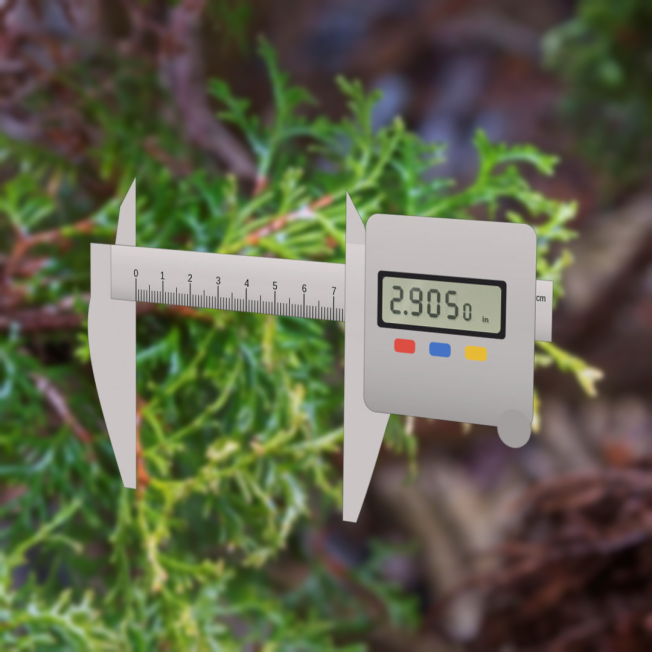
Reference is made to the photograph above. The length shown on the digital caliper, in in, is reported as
2.9050 in
